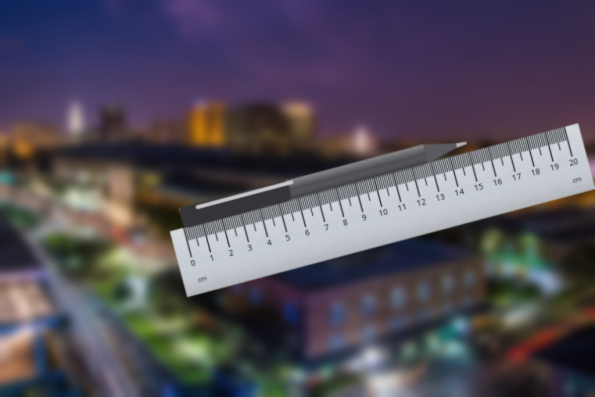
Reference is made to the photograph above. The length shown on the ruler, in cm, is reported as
15 cm
